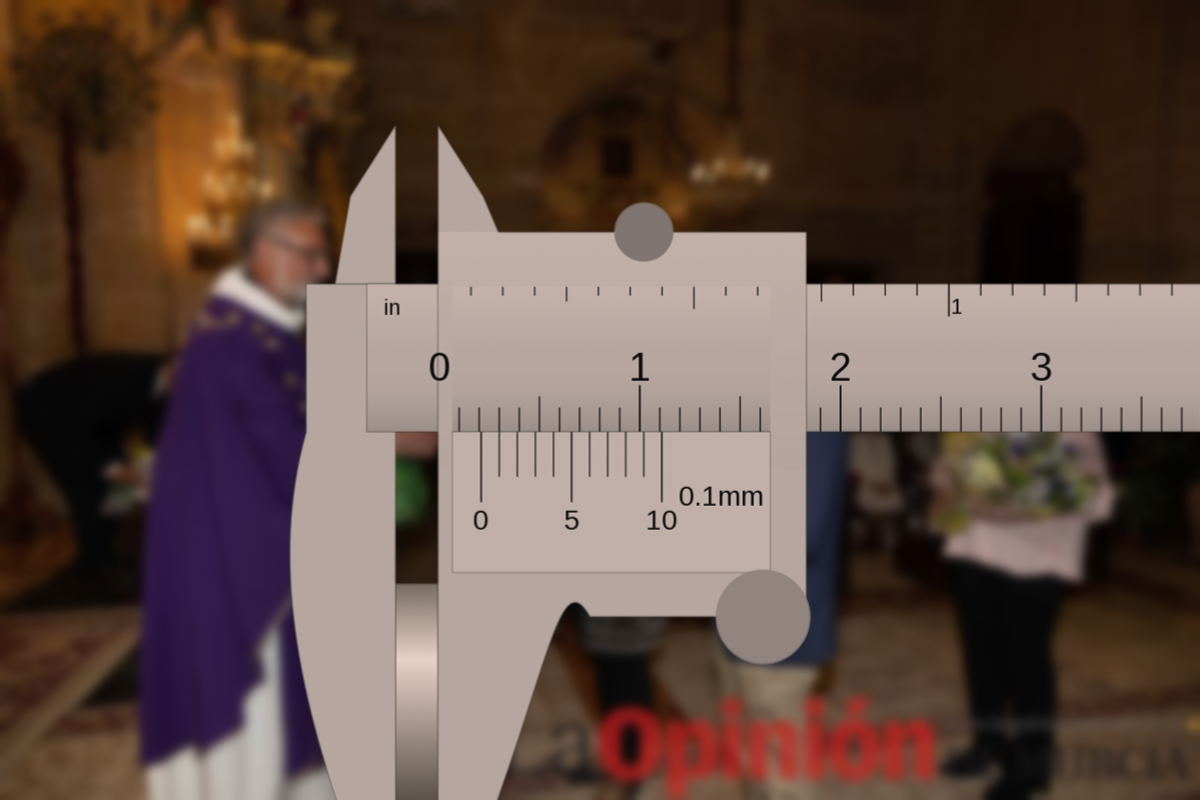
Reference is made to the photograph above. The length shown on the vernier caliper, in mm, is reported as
2.1 mm
